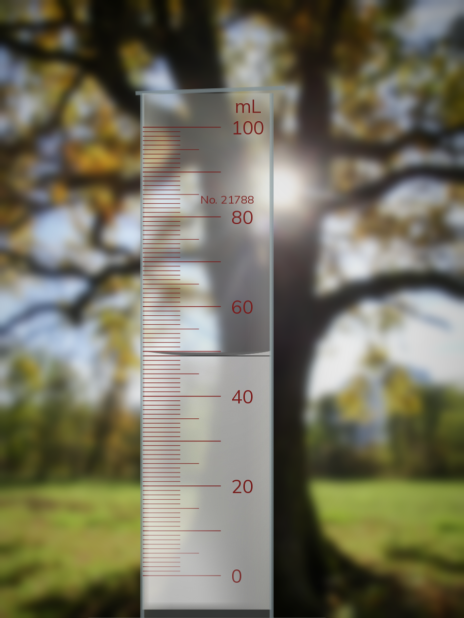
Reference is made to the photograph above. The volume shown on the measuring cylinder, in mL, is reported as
49 mL
